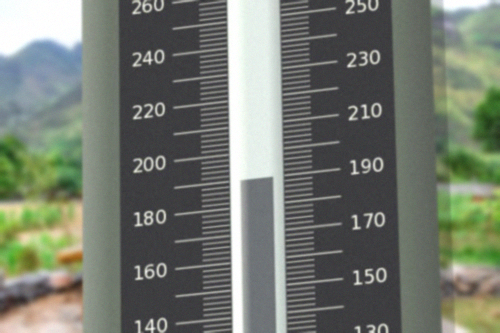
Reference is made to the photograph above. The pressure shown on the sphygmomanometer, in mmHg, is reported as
190 mmHg
